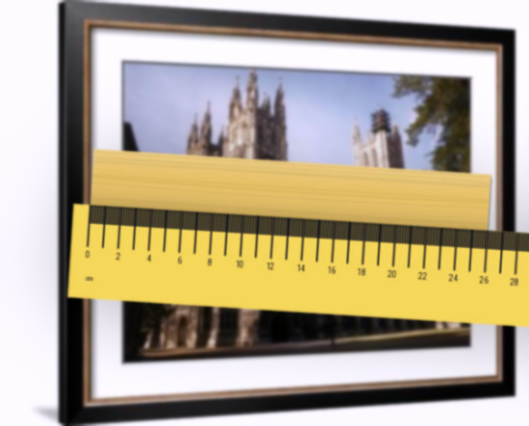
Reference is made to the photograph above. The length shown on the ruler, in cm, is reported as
26 cm
